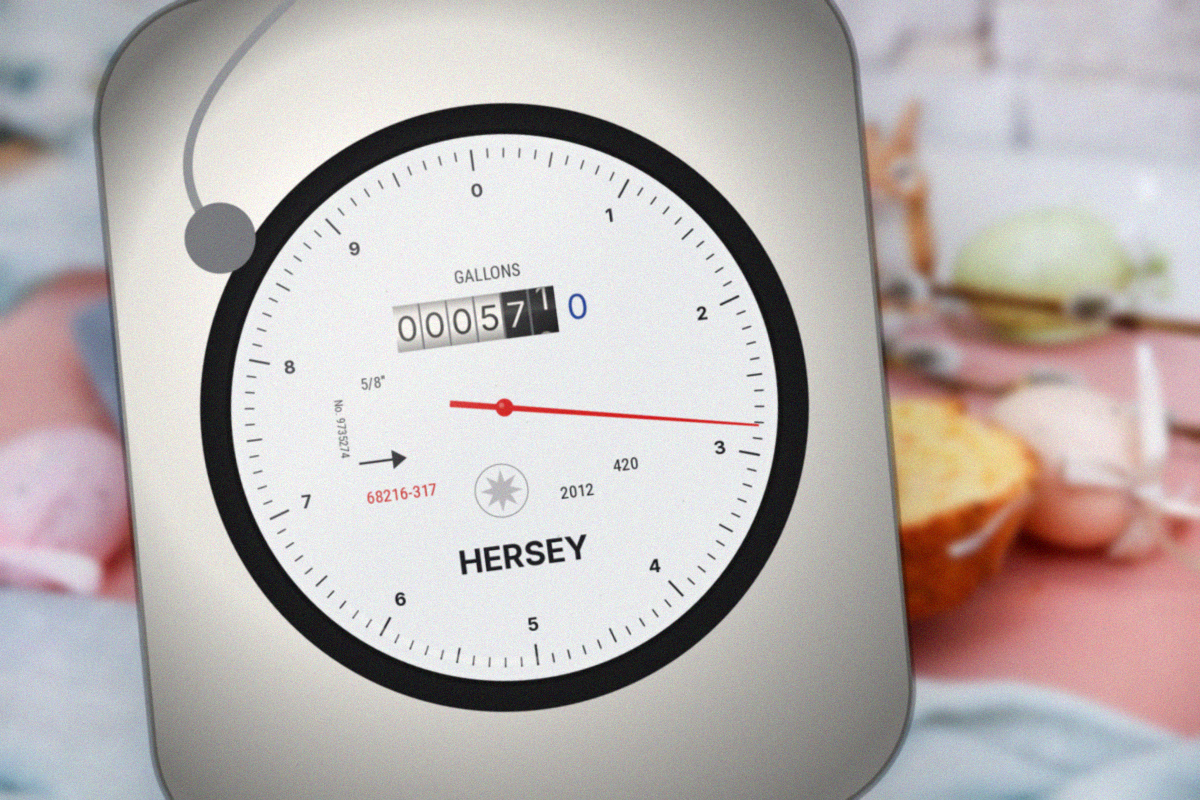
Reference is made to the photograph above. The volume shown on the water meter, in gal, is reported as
5712.8 gal
